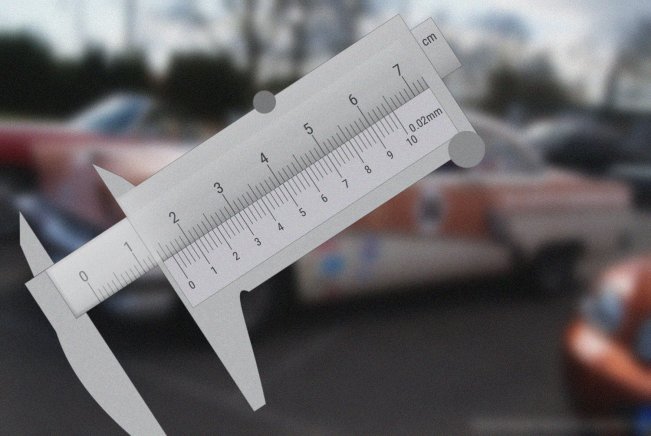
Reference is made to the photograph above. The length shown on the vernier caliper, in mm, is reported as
16.0 mm
